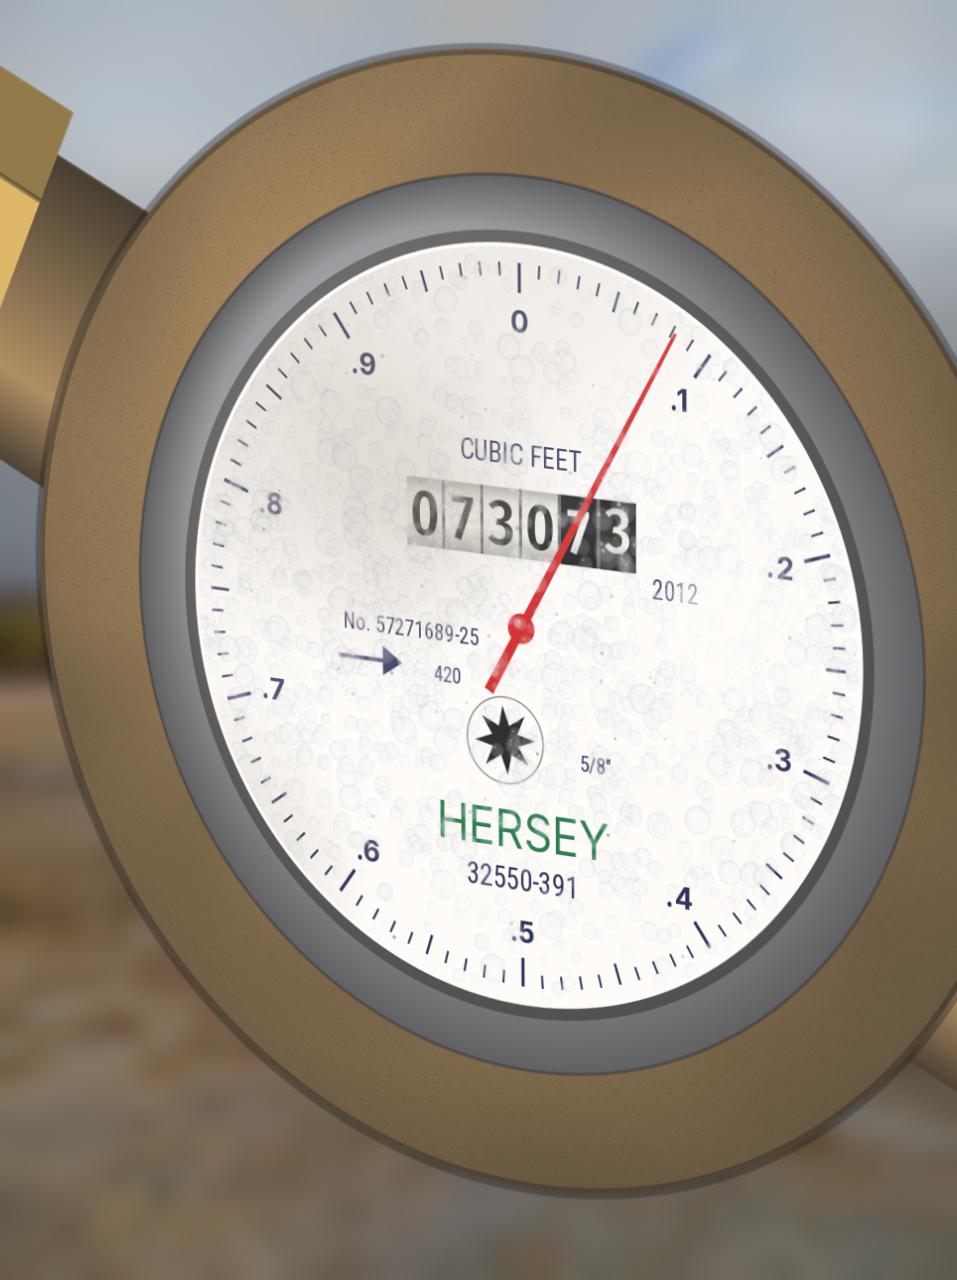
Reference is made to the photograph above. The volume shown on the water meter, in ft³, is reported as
73073.08 ft³
